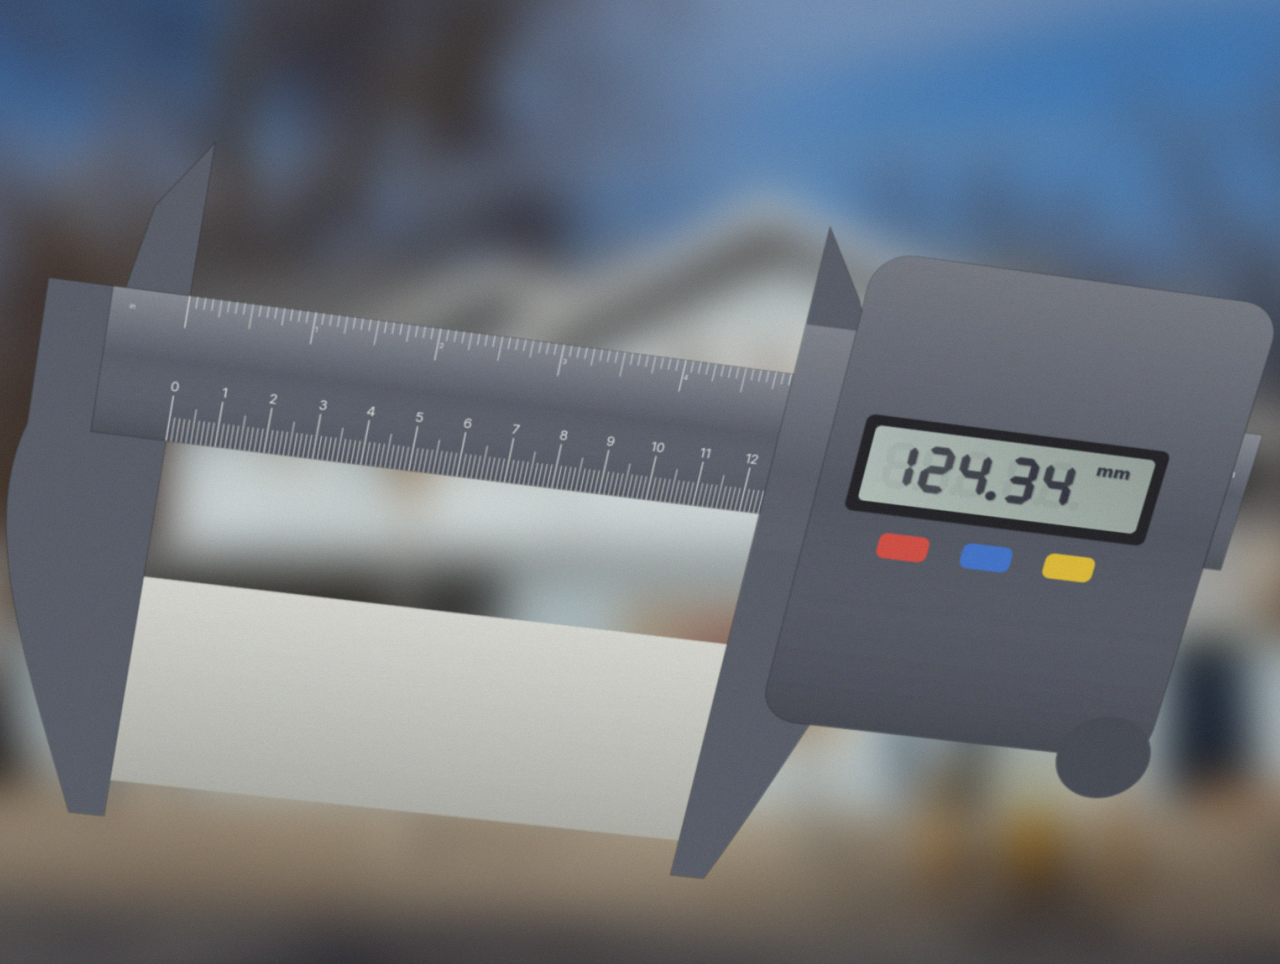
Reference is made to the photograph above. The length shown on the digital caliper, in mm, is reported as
124.34 mm
